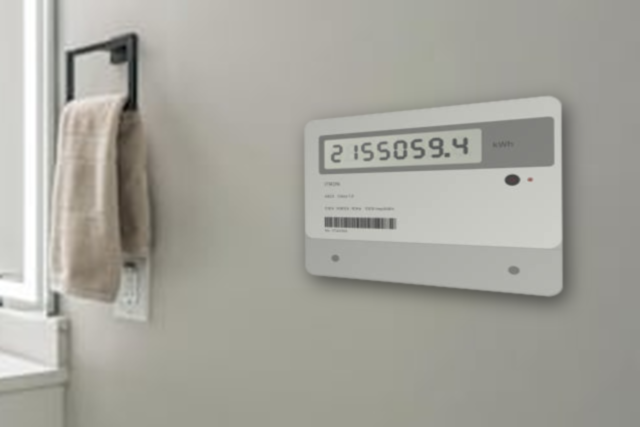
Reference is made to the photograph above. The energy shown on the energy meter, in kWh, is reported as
2155059.4 kWh
